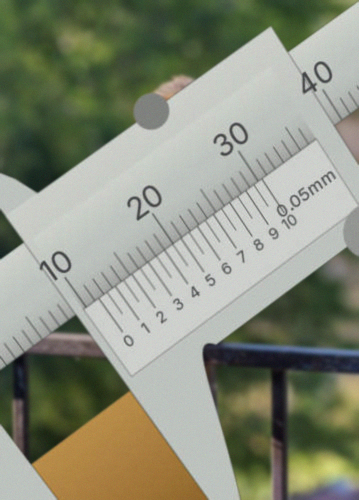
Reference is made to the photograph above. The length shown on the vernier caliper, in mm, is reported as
11.4 mm
